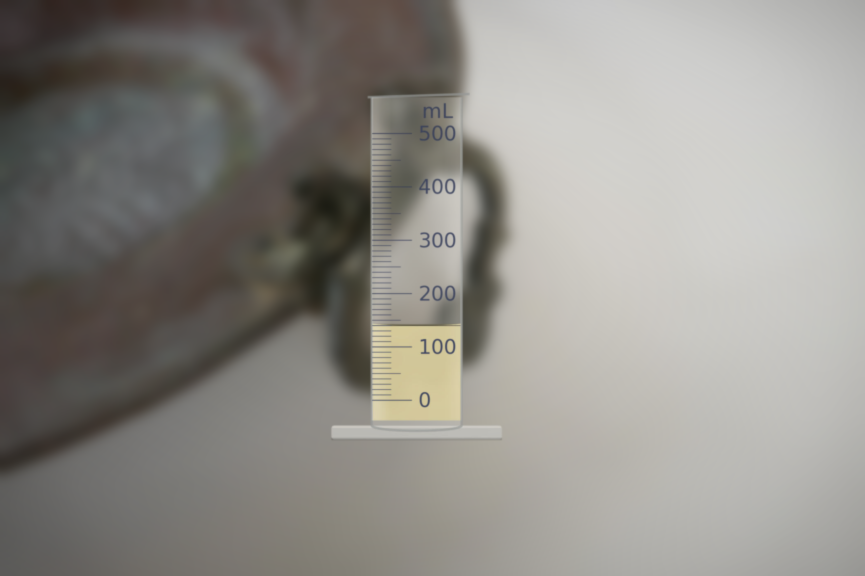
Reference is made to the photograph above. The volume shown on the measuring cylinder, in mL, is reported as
140 mL
